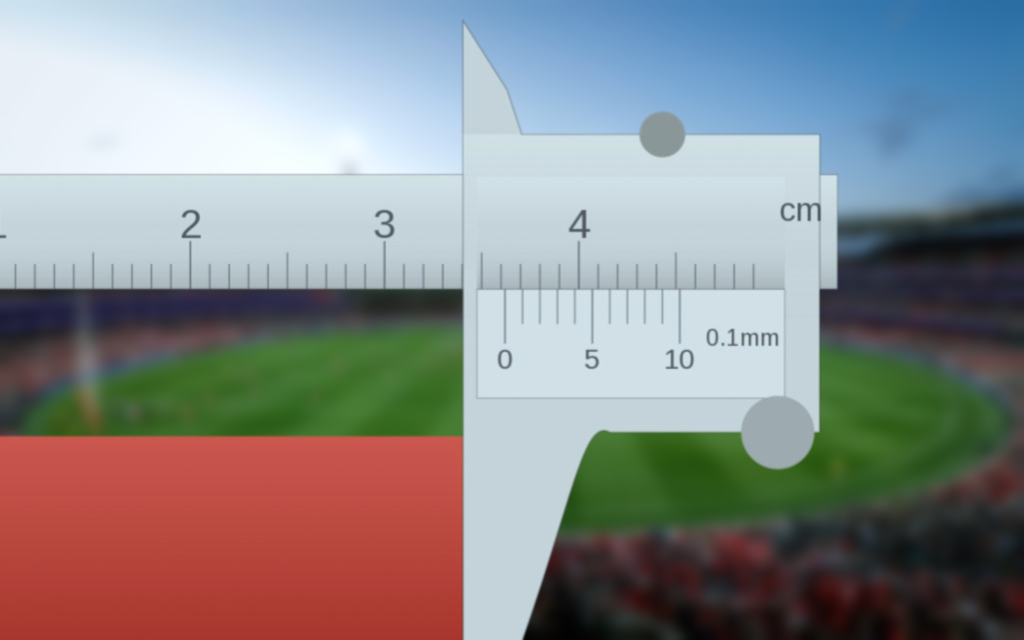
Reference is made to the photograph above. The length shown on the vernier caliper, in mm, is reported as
36.2 mm
